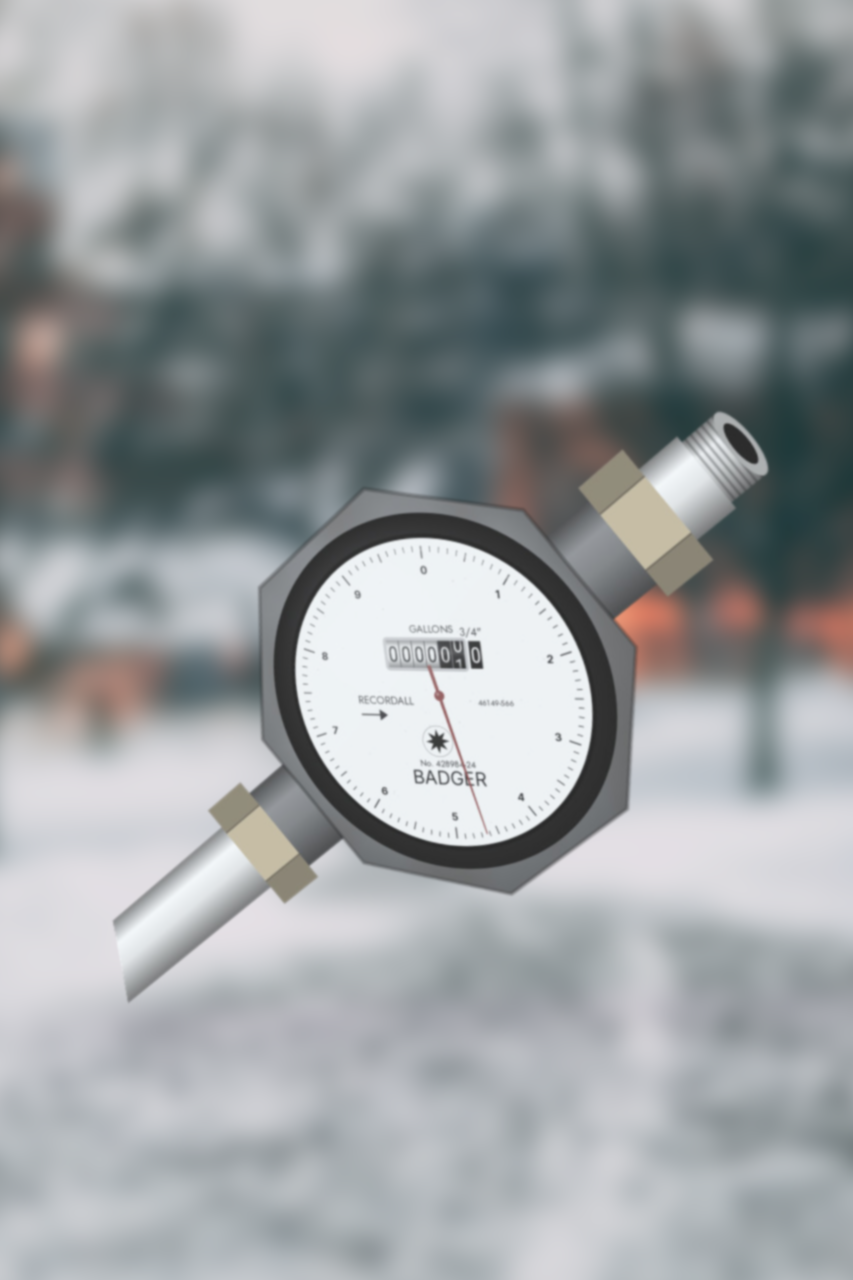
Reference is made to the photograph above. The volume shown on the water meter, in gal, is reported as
4.6 gal
